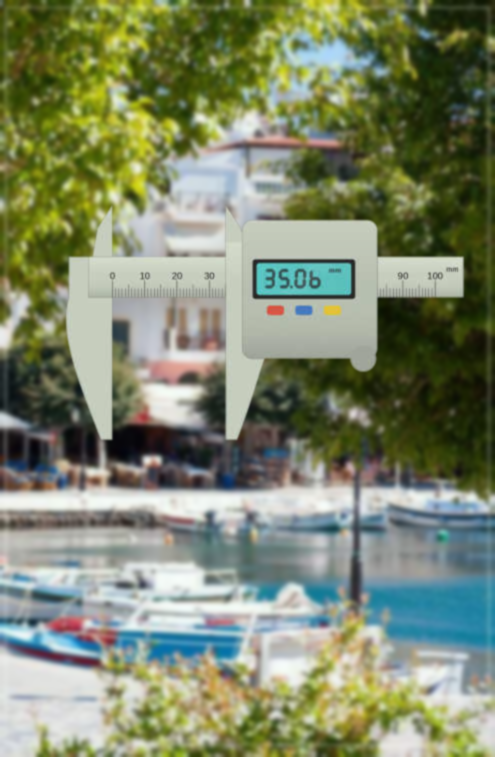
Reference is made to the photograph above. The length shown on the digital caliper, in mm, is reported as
35.06 mm
